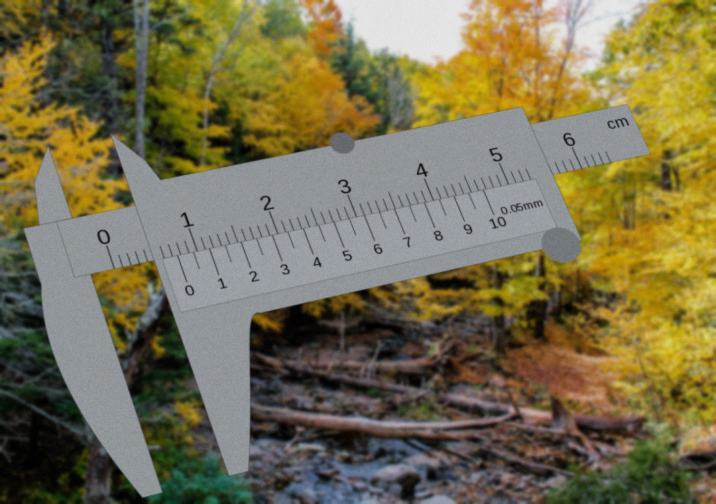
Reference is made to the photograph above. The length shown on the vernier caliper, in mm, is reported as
7.6 mm
